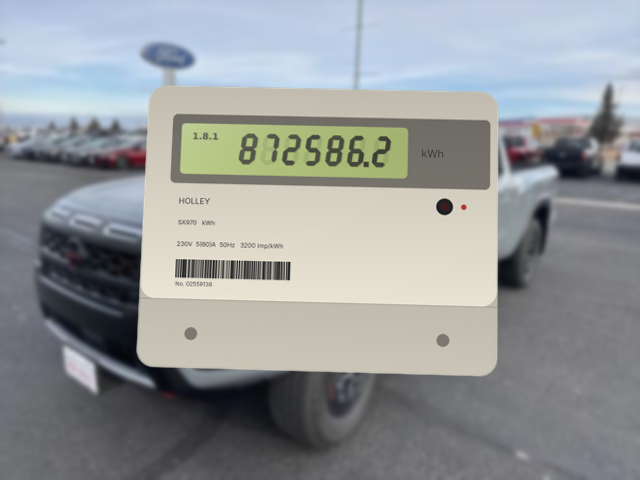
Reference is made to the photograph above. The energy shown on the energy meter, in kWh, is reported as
872586.2 kWh
